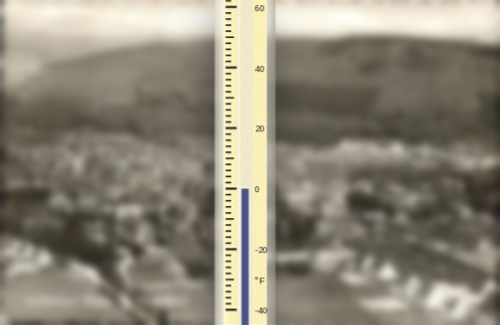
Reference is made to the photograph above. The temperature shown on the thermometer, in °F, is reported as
0 °F
